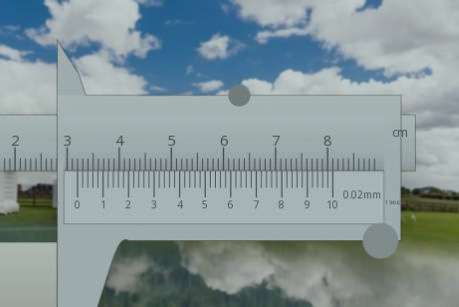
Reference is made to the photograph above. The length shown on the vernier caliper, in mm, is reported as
32.0 mm
